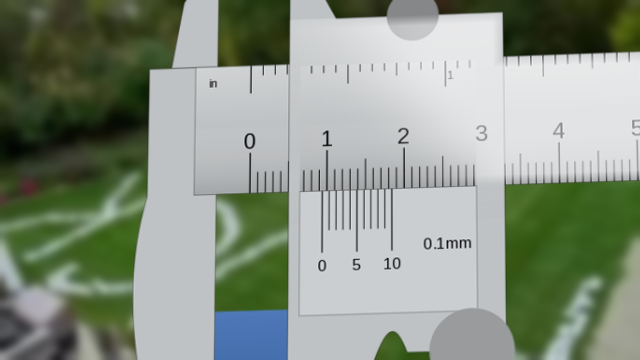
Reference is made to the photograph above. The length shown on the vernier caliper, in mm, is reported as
9.4 mm
